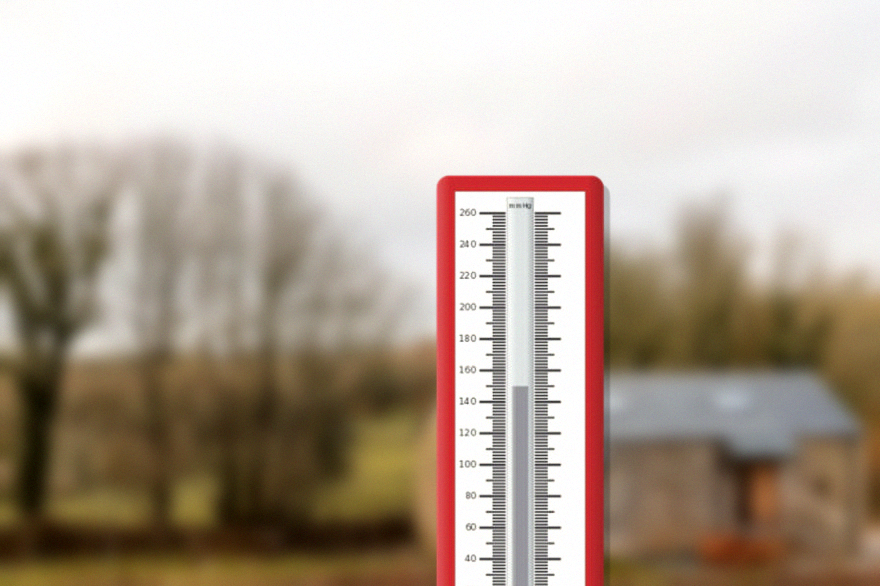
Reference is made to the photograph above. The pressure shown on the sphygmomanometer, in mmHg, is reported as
150 mmHg
